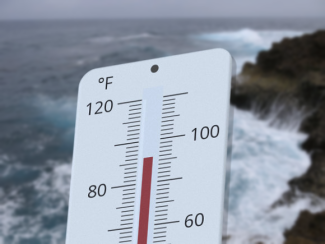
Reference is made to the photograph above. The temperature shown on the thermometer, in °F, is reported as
92 °F
